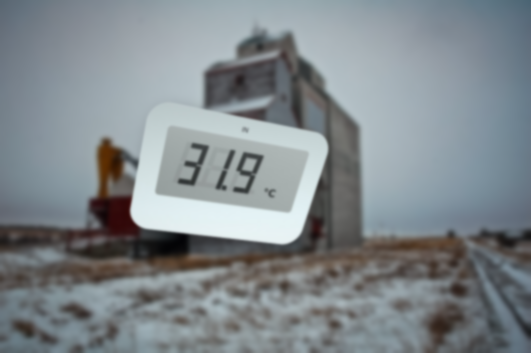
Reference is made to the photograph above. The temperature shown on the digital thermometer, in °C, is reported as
31.9 °C
